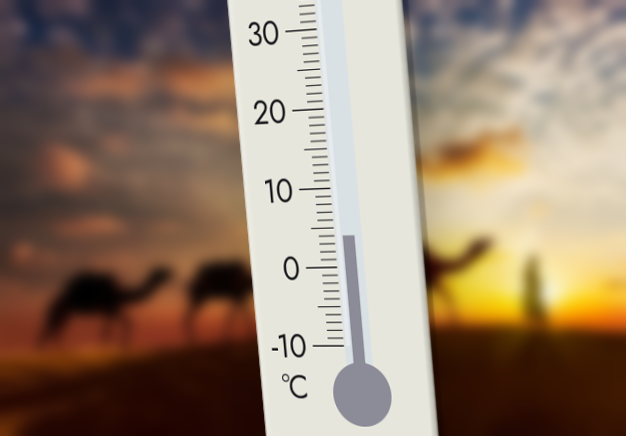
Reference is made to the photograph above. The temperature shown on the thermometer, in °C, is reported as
4 °C
